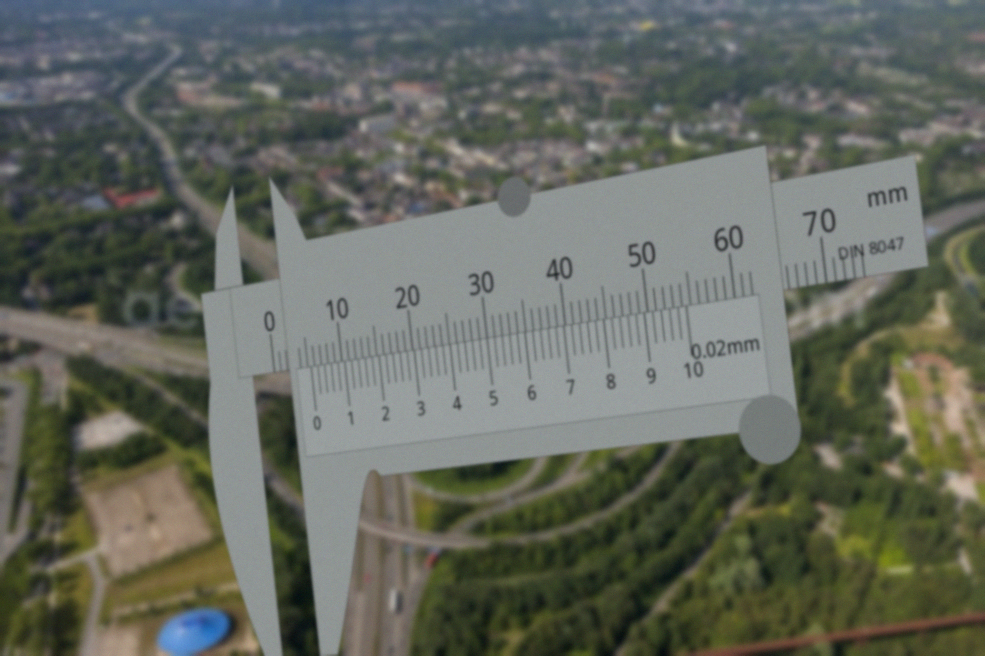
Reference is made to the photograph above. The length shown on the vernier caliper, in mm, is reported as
5.5 mm
